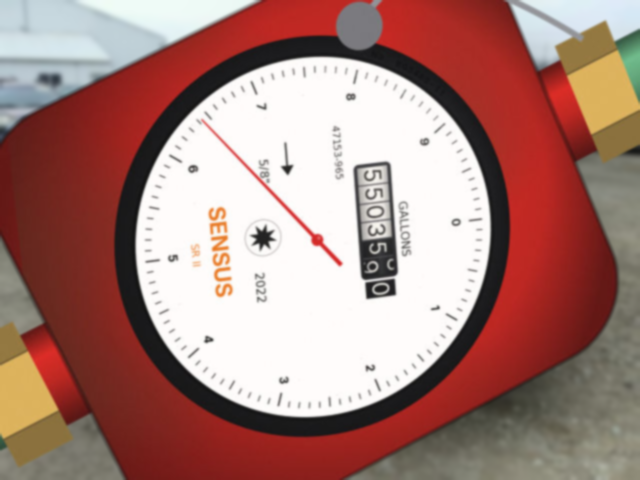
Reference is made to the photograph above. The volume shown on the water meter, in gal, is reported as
5503586.4 gal
